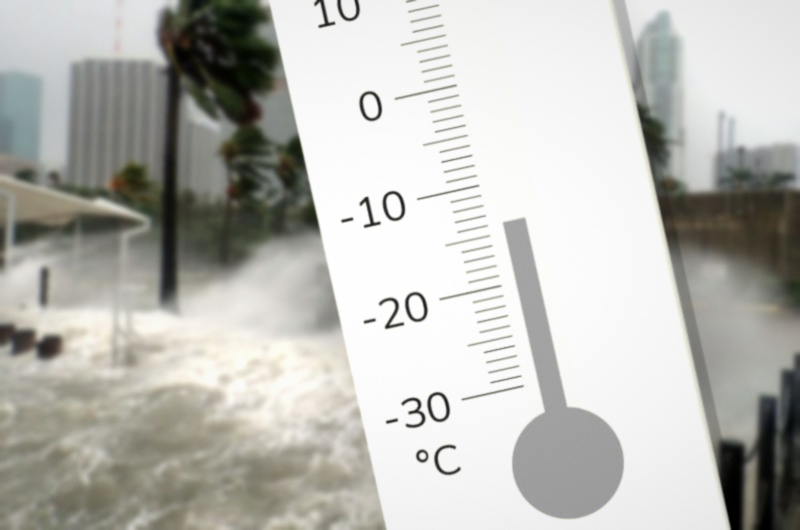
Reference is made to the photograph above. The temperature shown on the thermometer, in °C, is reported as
-14 °C
